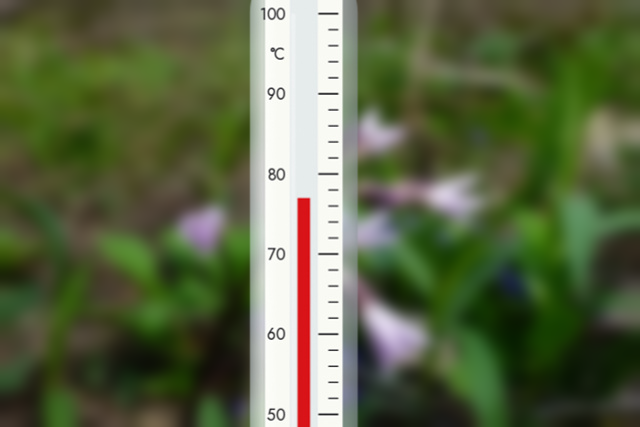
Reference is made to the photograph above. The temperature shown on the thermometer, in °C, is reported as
77 °C
